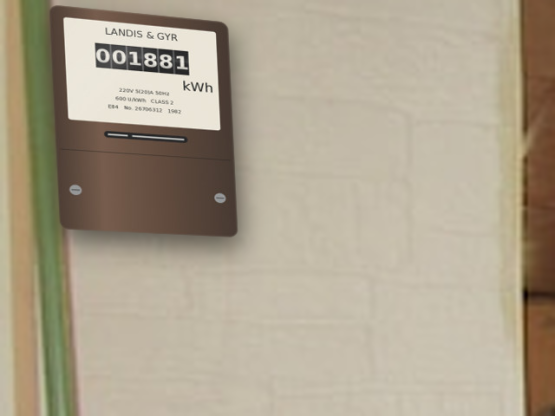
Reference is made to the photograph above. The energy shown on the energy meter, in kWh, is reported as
1881 kWh
